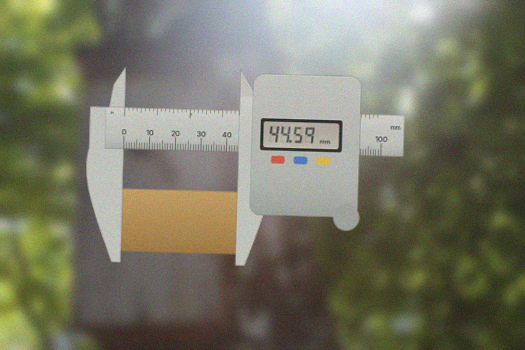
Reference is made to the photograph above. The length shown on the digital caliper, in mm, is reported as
44.59 mm
